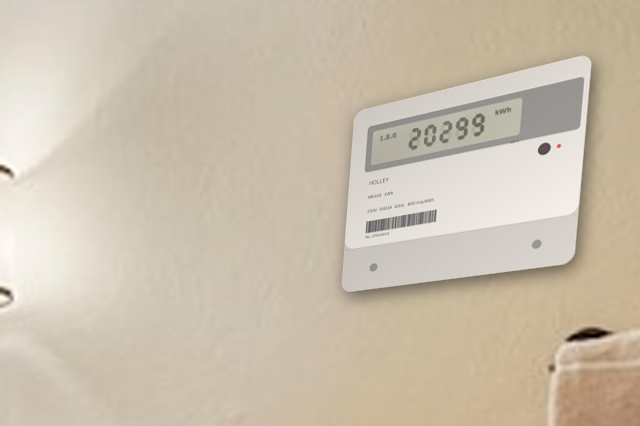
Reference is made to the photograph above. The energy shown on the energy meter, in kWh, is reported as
20299 kWh
